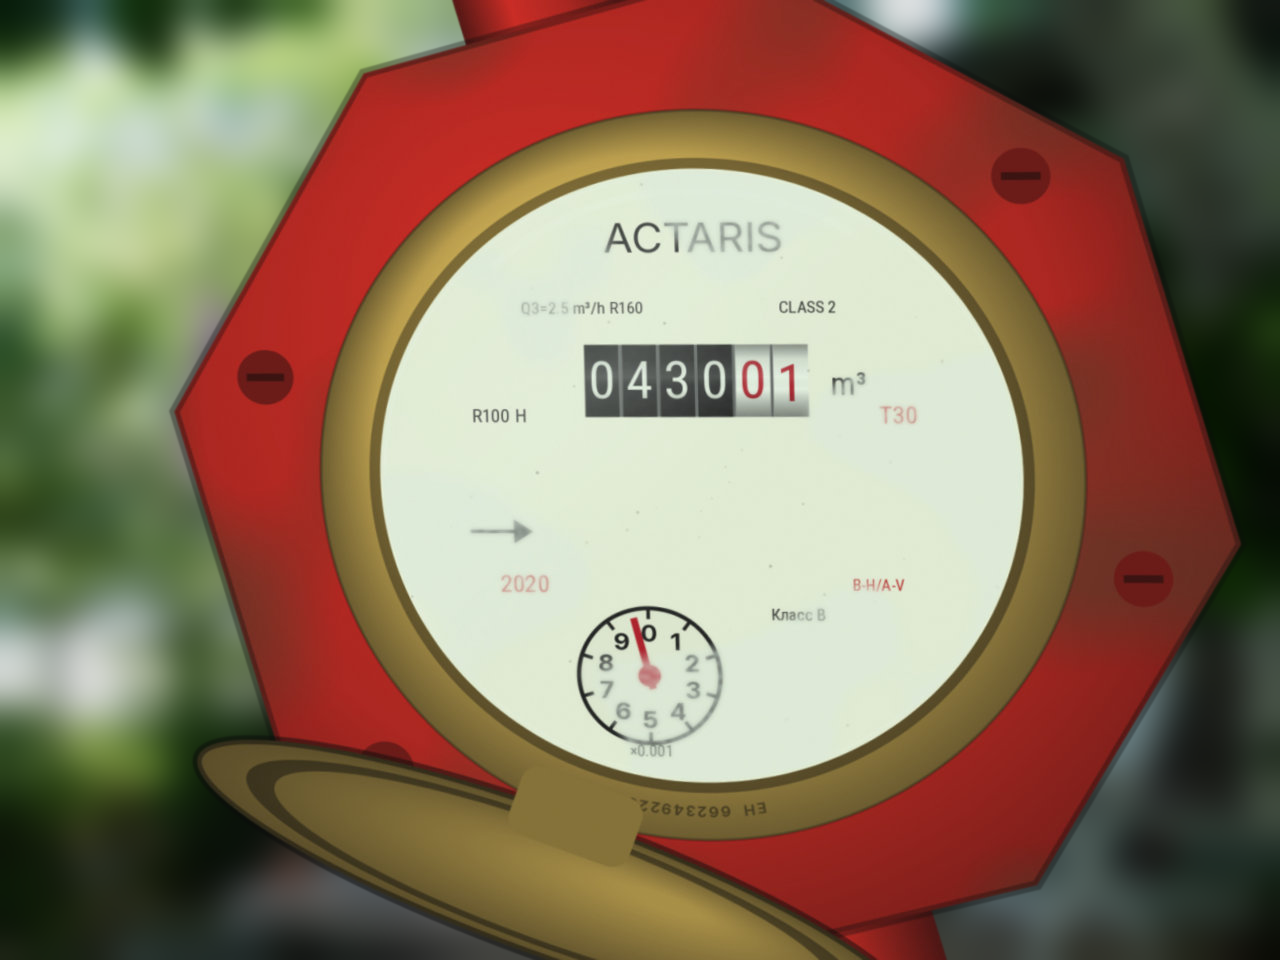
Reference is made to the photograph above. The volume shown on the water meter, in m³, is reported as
430.009 m³
